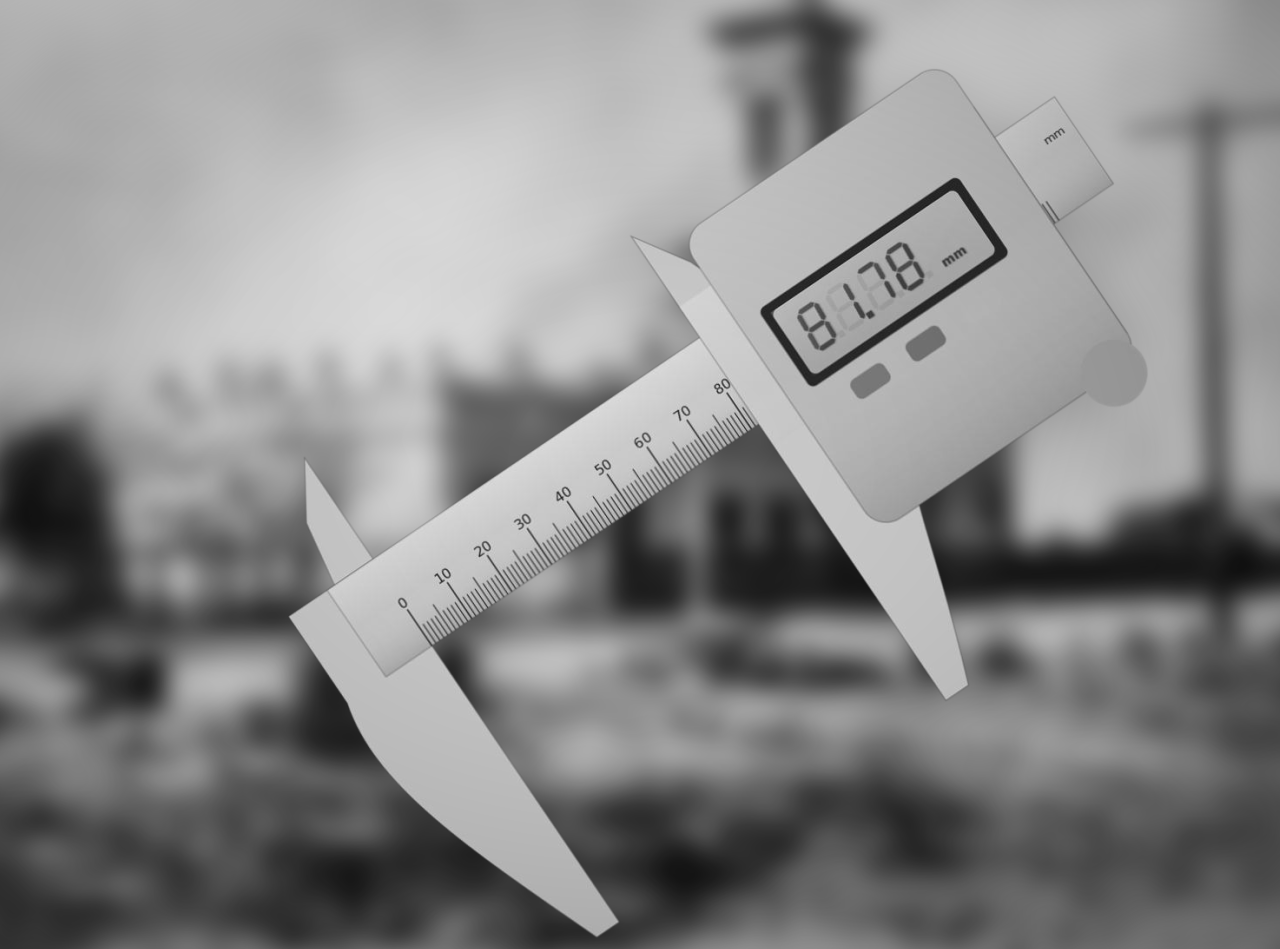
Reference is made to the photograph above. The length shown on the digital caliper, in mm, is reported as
81.78 mm
